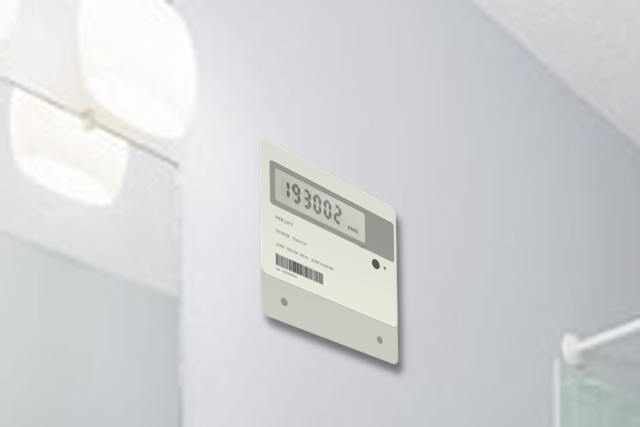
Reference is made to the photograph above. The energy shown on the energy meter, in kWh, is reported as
193002 kWh
